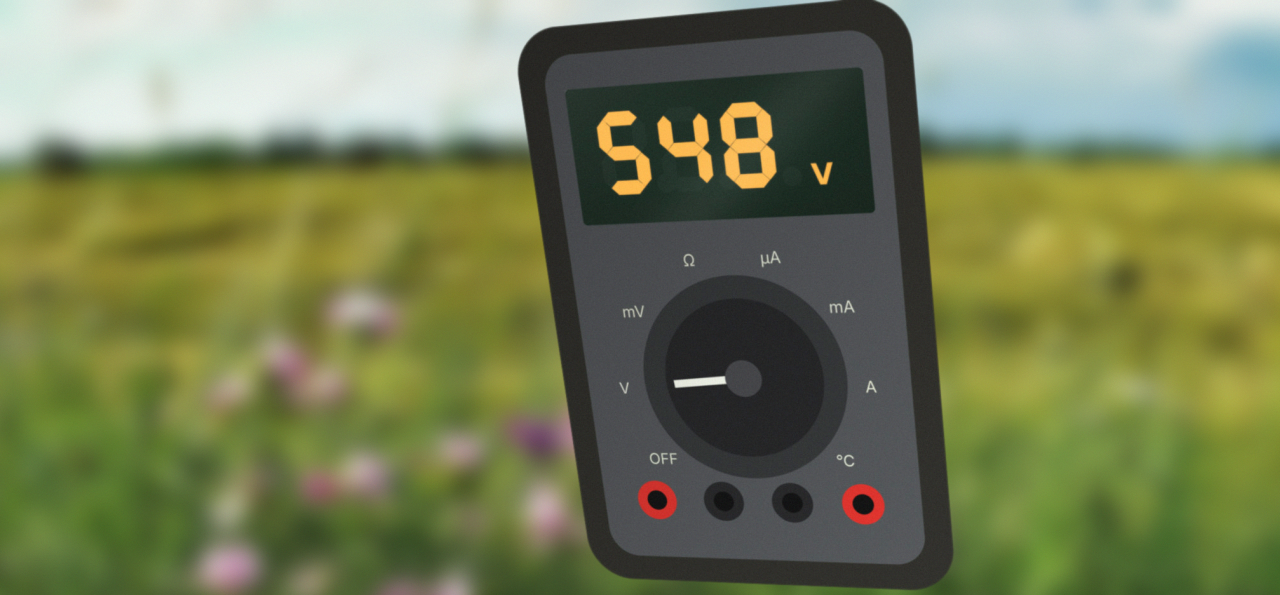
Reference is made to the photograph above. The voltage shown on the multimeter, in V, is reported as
548 V
